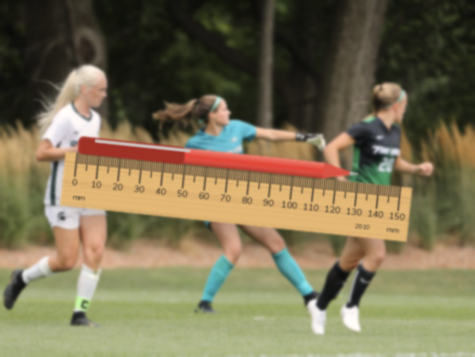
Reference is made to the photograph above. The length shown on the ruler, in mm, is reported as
130 mm
